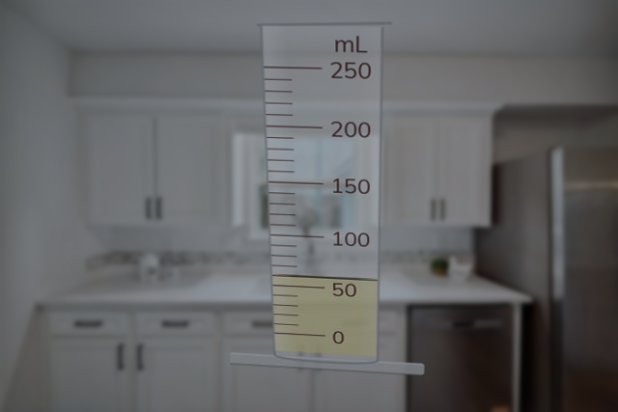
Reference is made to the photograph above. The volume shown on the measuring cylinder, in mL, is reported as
60 mL
